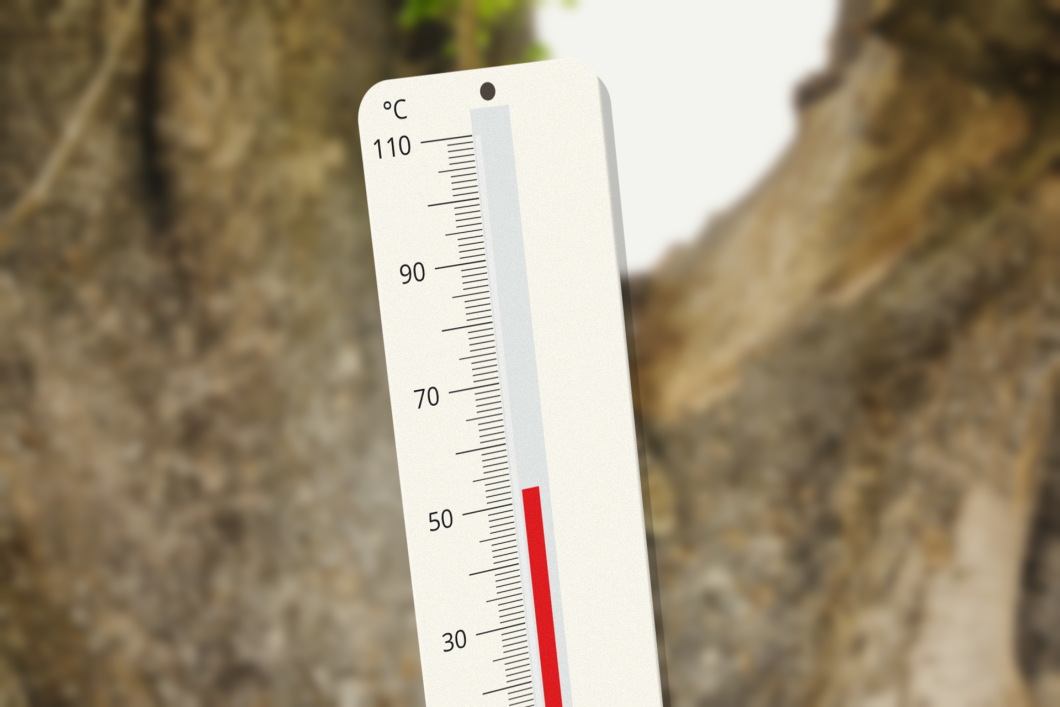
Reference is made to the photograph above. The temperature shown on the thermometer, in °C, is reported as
52 °C
